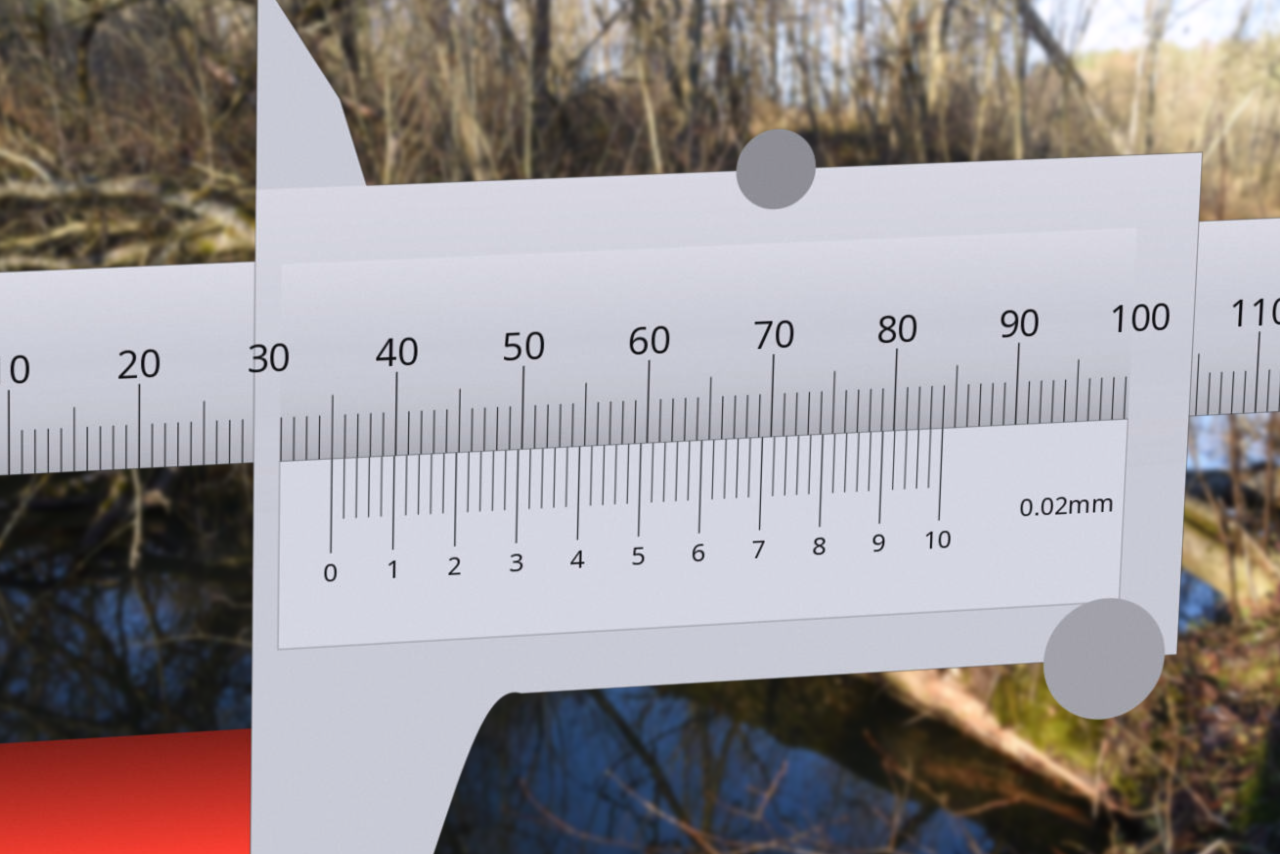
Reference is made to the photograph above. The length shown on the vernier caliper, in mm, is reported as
35.0 mm
